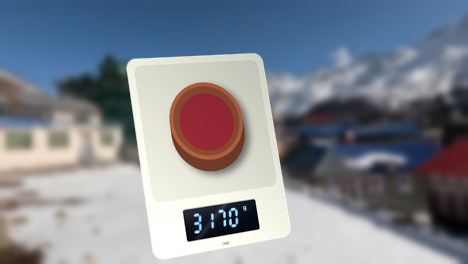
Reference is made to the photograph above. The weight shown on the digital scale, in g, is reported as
3170 g
